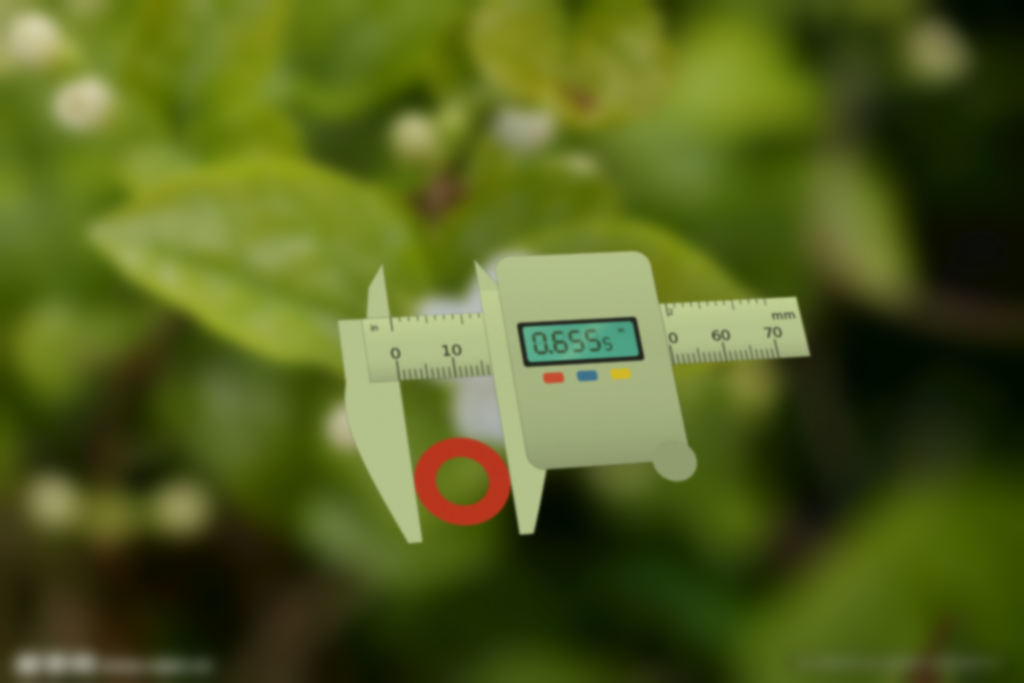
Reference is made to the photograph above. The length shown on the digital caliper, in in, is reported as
0.6555 in
